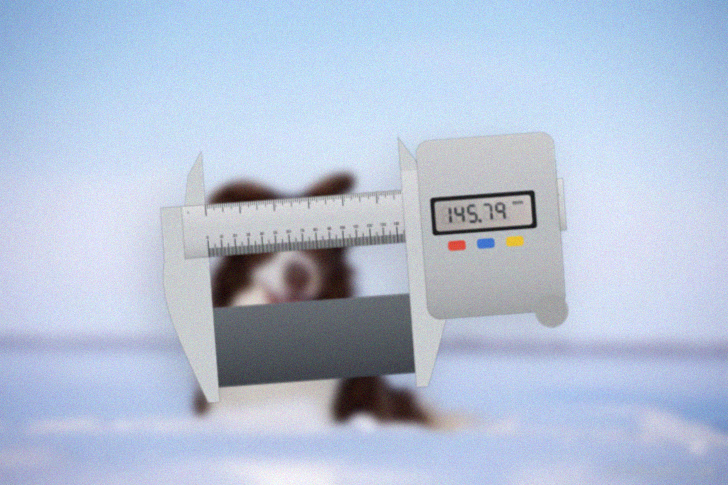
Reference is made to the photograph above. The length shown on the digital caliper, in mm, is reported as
145.79 mm
